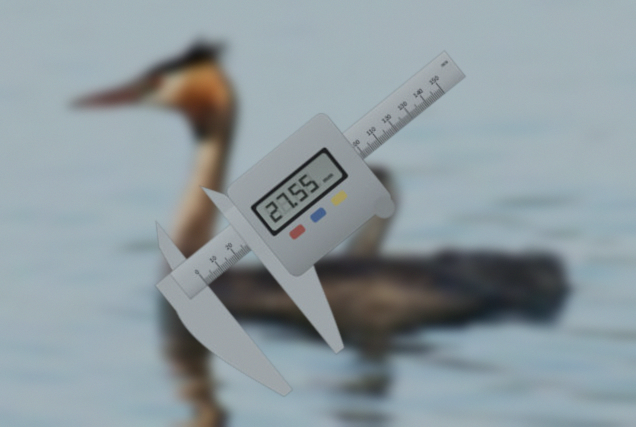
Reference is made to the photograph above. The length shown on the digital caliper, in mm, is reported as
27.55 mm
